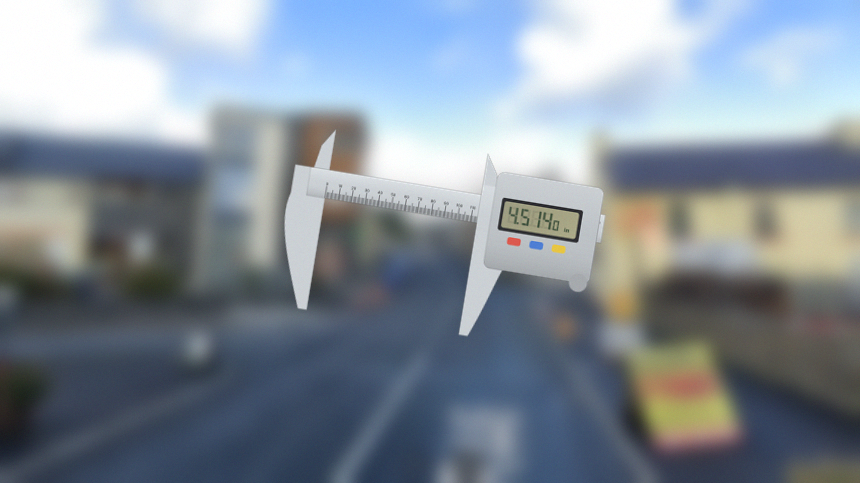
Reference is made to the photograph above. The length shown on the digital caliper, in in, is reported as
4.5140 in
